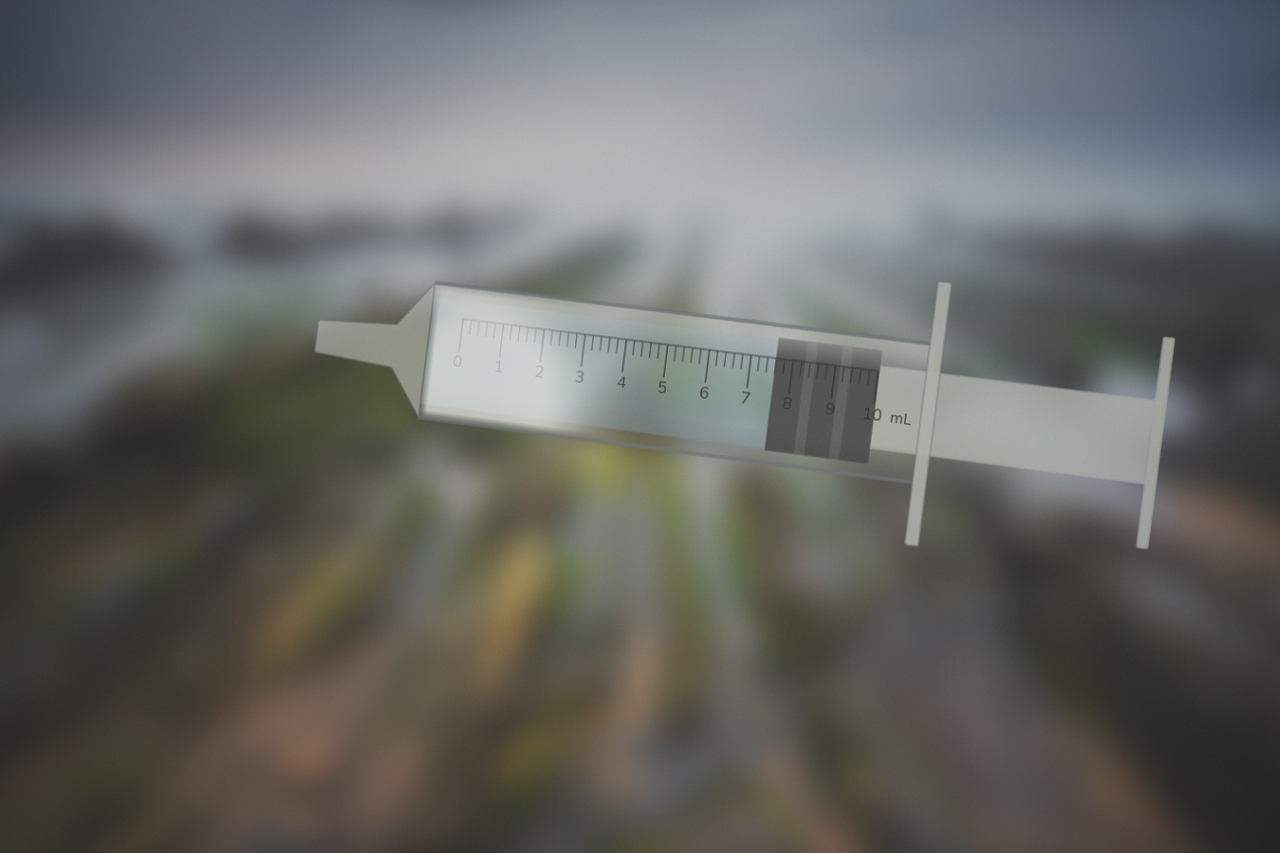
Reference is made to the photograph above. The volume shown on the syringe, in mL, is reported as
7.6 mL
